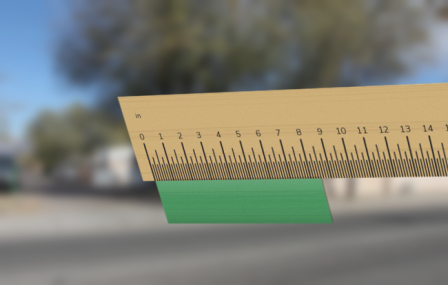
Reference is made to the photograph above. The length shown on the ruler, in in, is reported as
8.5 in
